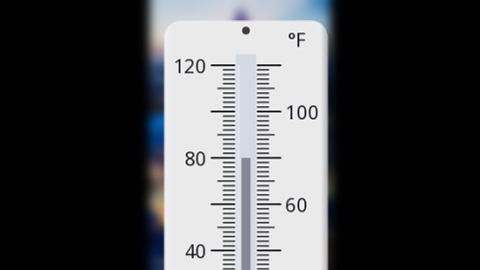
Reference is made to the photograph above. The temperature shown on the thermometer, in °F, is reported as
80 °F
